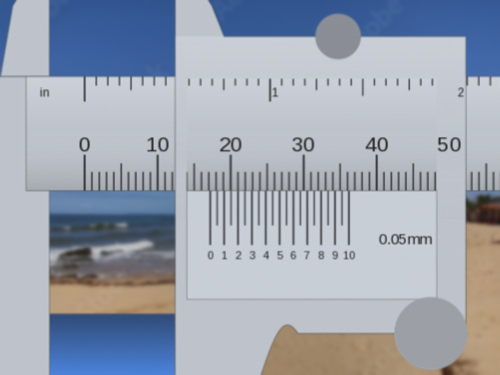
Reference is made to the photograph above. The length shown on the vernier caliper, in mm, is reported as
17.2 mm
